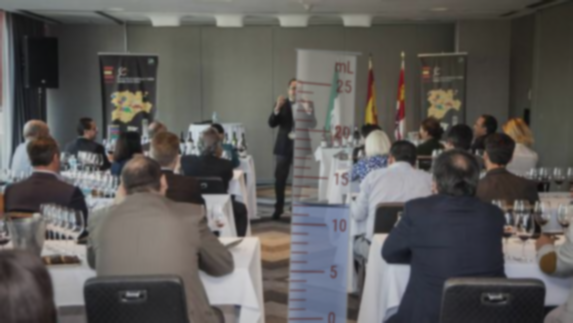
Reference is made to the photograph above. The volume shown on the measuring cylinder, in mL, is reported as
12 mL
